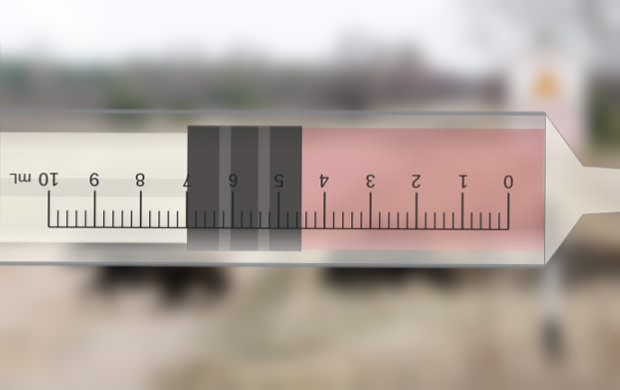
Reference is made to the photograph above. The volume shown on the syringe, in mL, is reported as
4.5 mL
